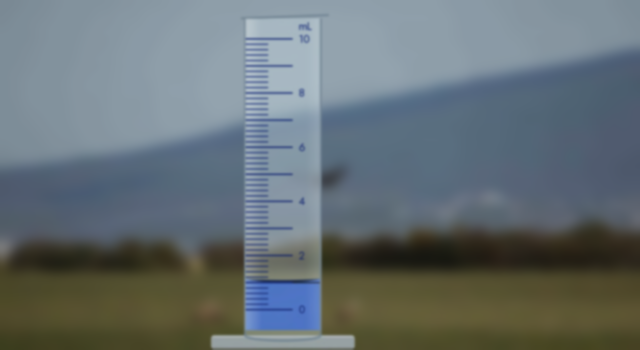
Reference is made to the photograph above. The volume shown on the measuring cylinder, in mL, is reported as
1 mL
